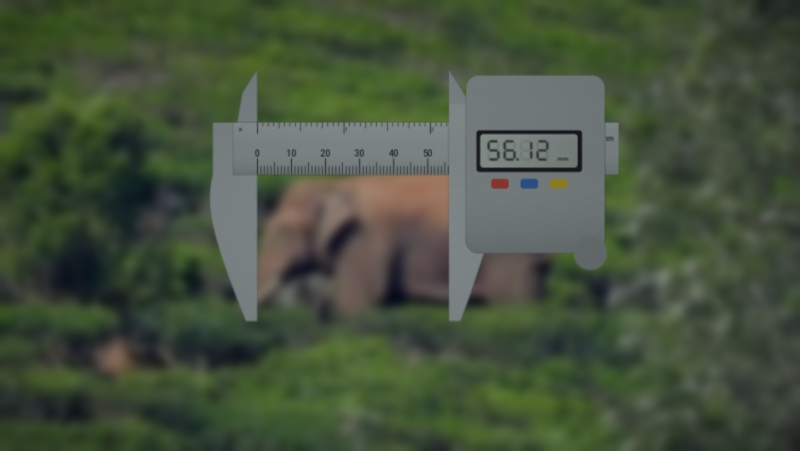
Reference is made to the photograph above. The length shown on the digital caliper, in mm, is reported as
56.12 mm
